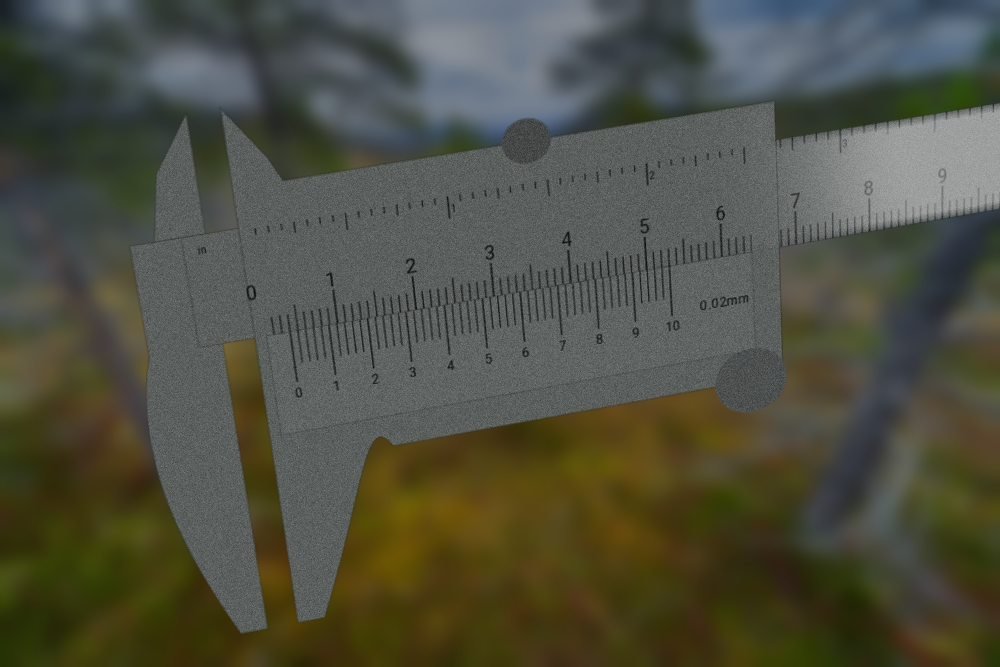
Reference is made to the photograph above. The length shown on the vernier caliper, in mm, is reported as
4.0 mm
